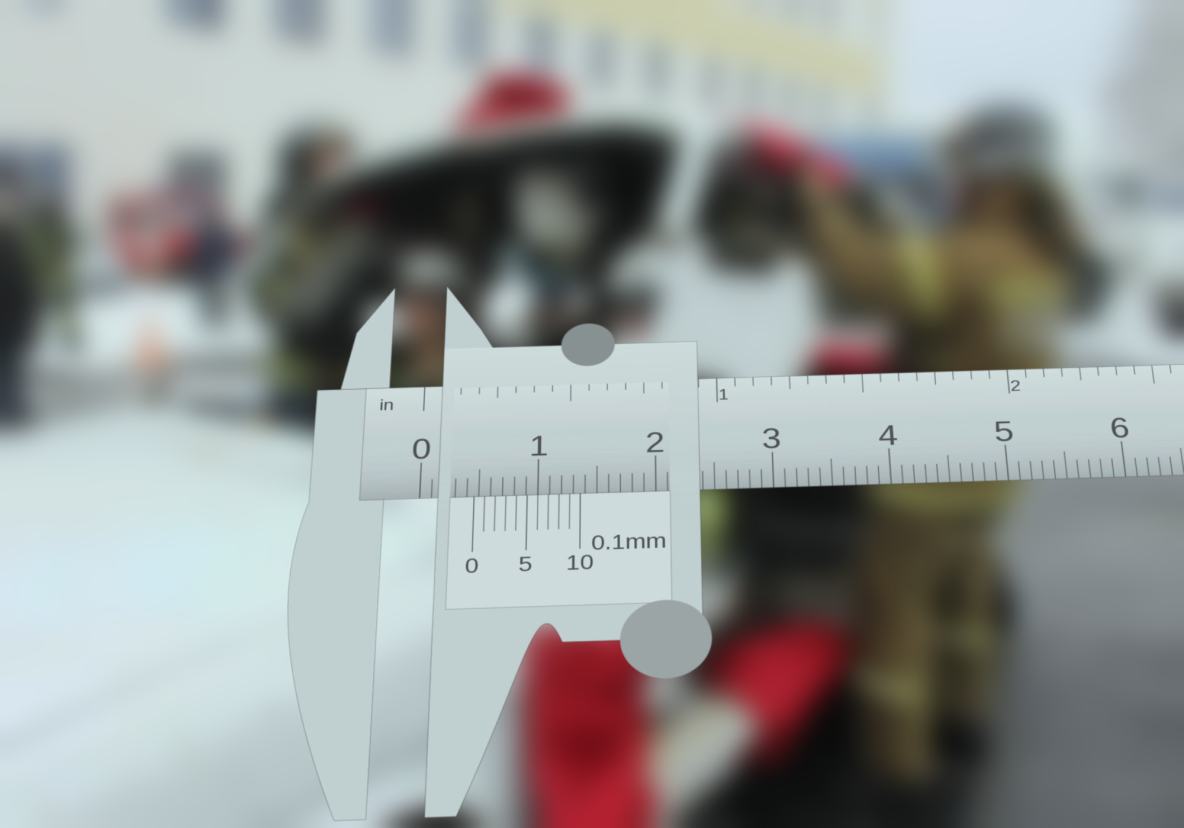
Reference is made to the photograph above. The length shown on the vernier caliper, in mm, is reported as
4.6 mm
